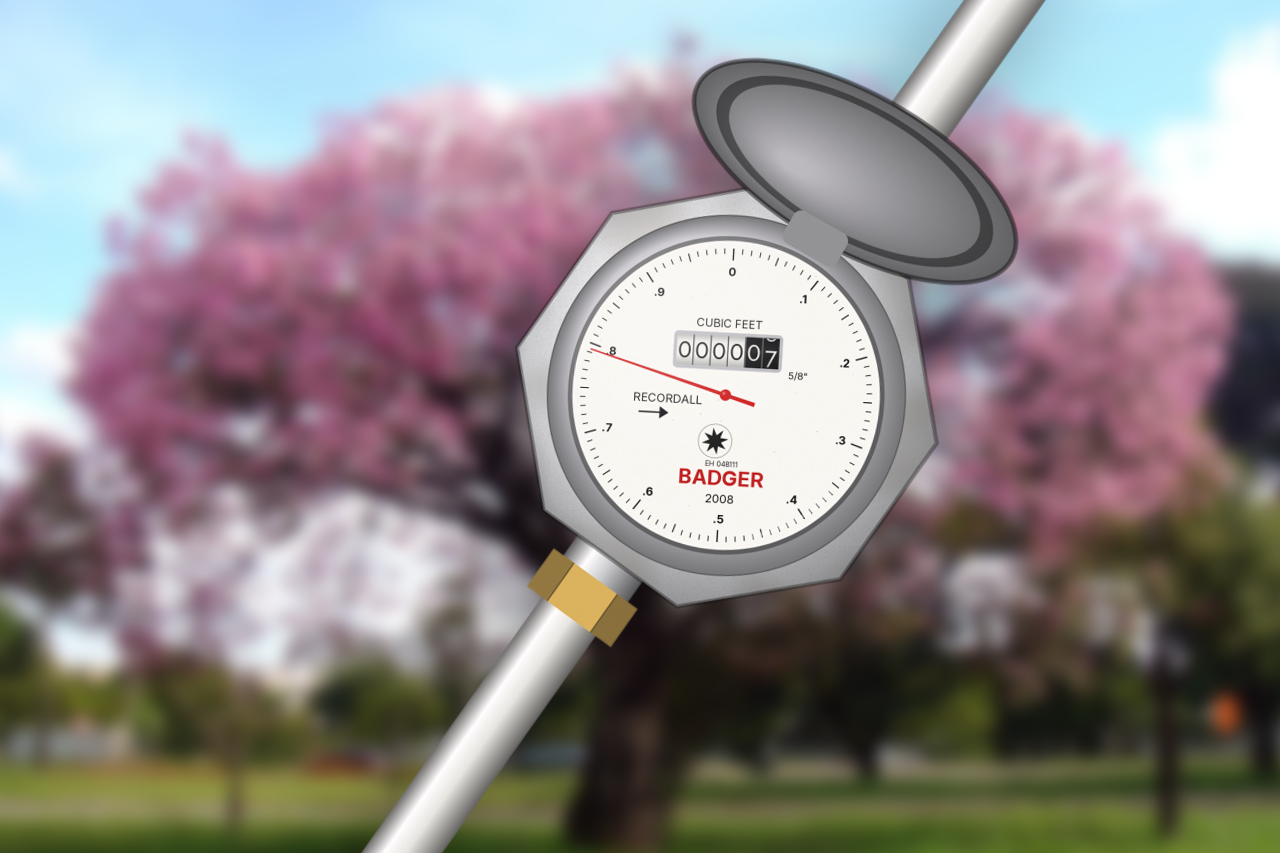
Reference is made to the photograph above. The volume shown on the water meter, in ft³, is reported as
6.79 ft³
